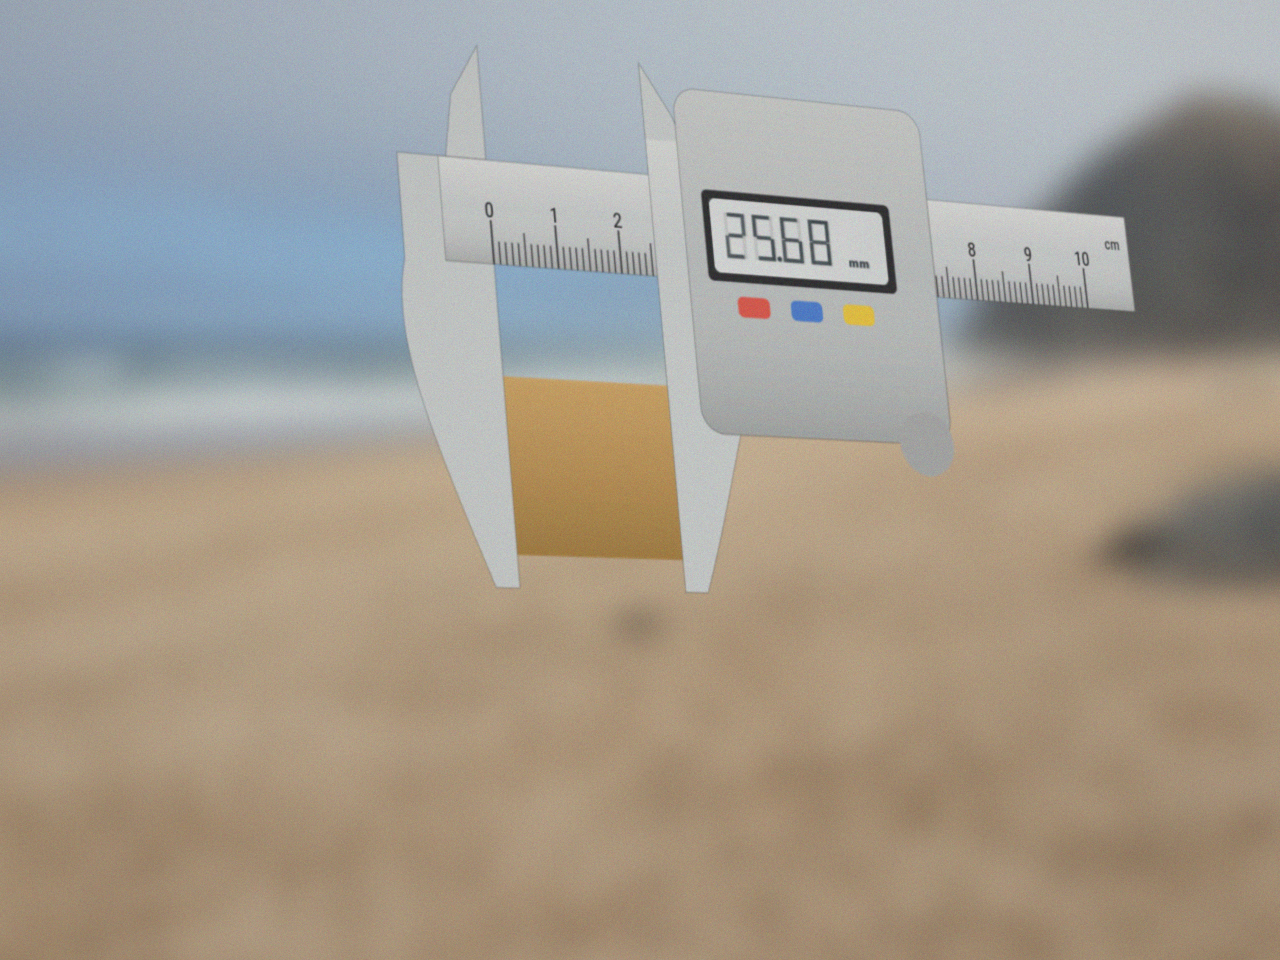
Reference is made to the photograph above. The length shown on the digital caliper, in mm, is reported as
25.68 mm
